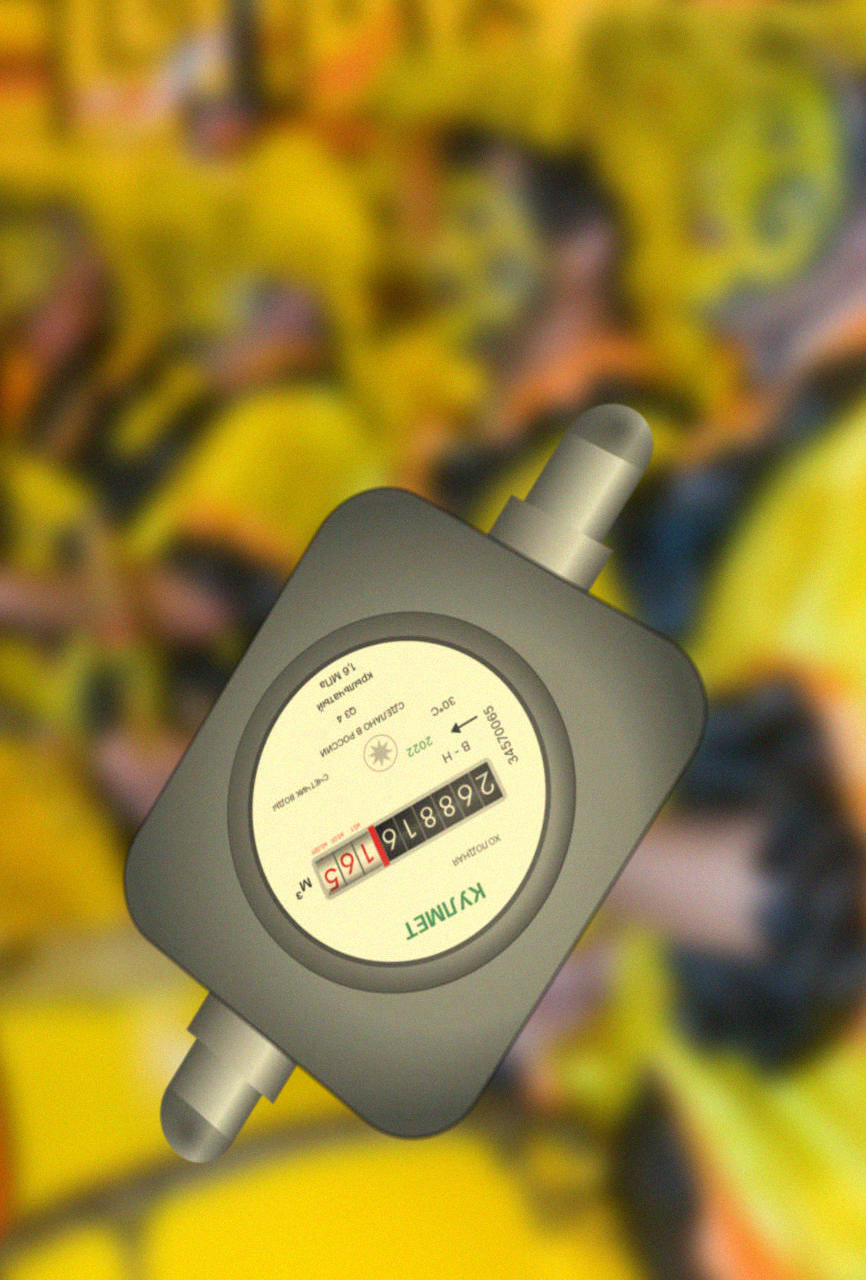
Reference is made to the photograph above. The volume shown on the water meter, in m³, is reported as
268816.165 m³
